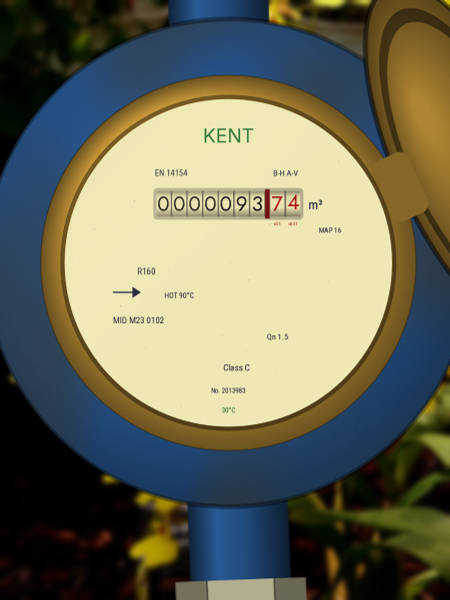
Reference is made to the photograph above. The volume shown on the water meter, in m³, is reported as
93.74 m³
